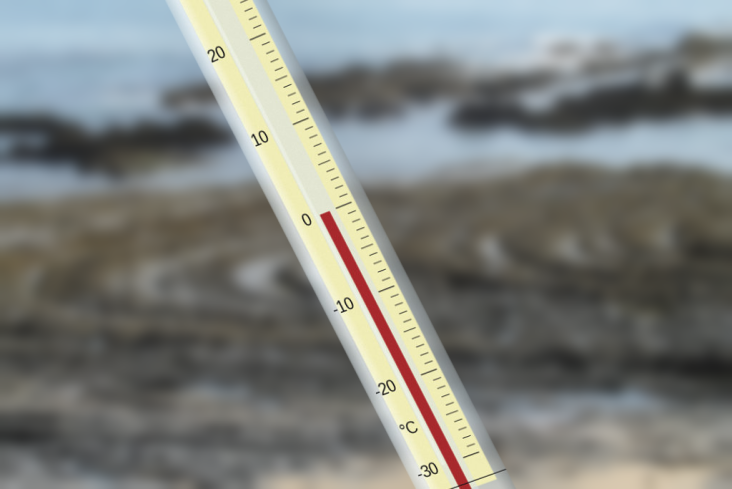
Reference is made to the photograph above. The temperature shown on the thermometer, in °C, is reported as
0 °C
